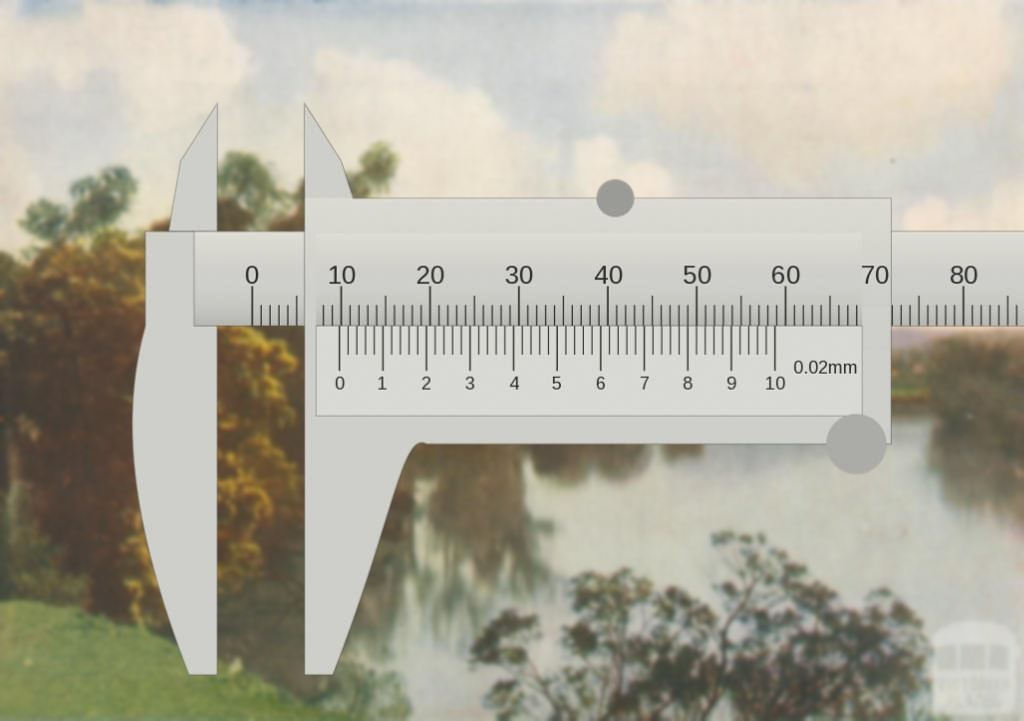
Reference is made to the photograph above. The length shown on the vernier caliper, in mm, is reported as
9.8 mm
